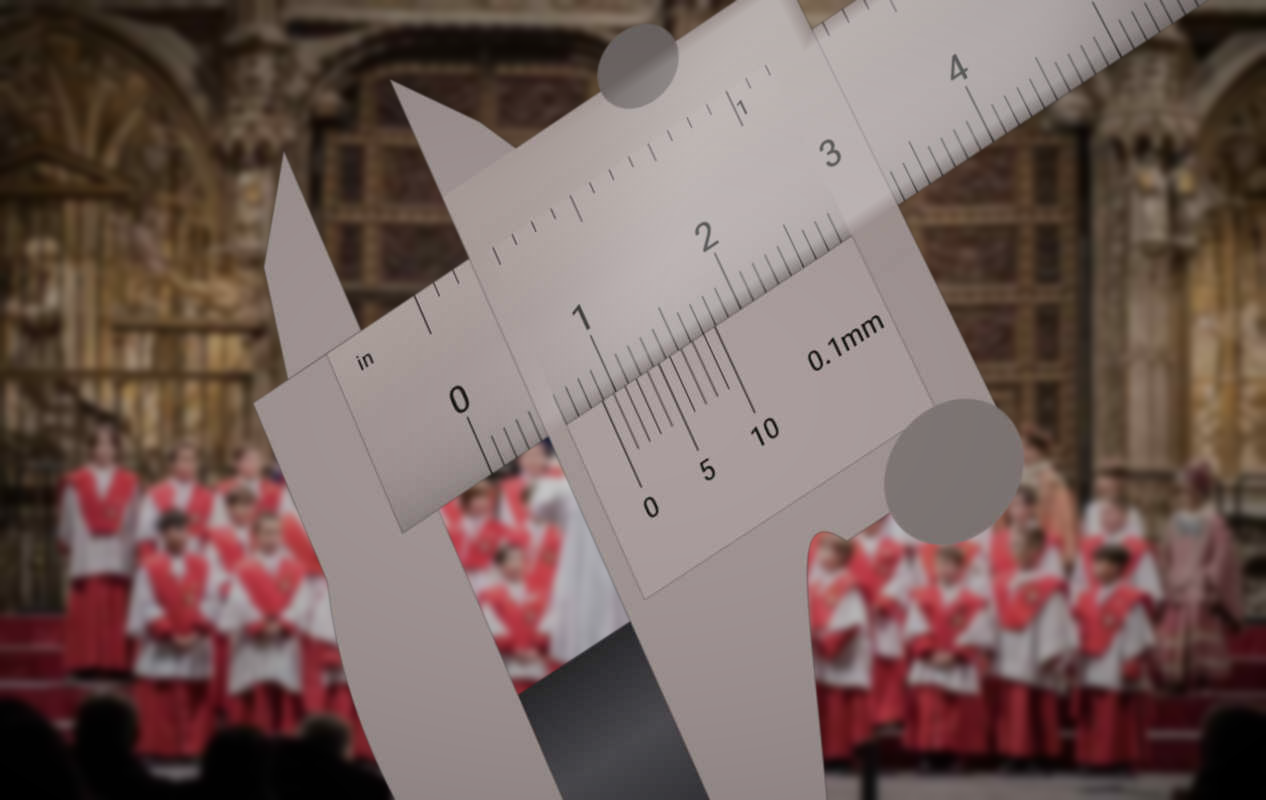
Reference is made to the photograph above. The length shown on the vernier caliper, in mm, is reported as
8.9 mm
